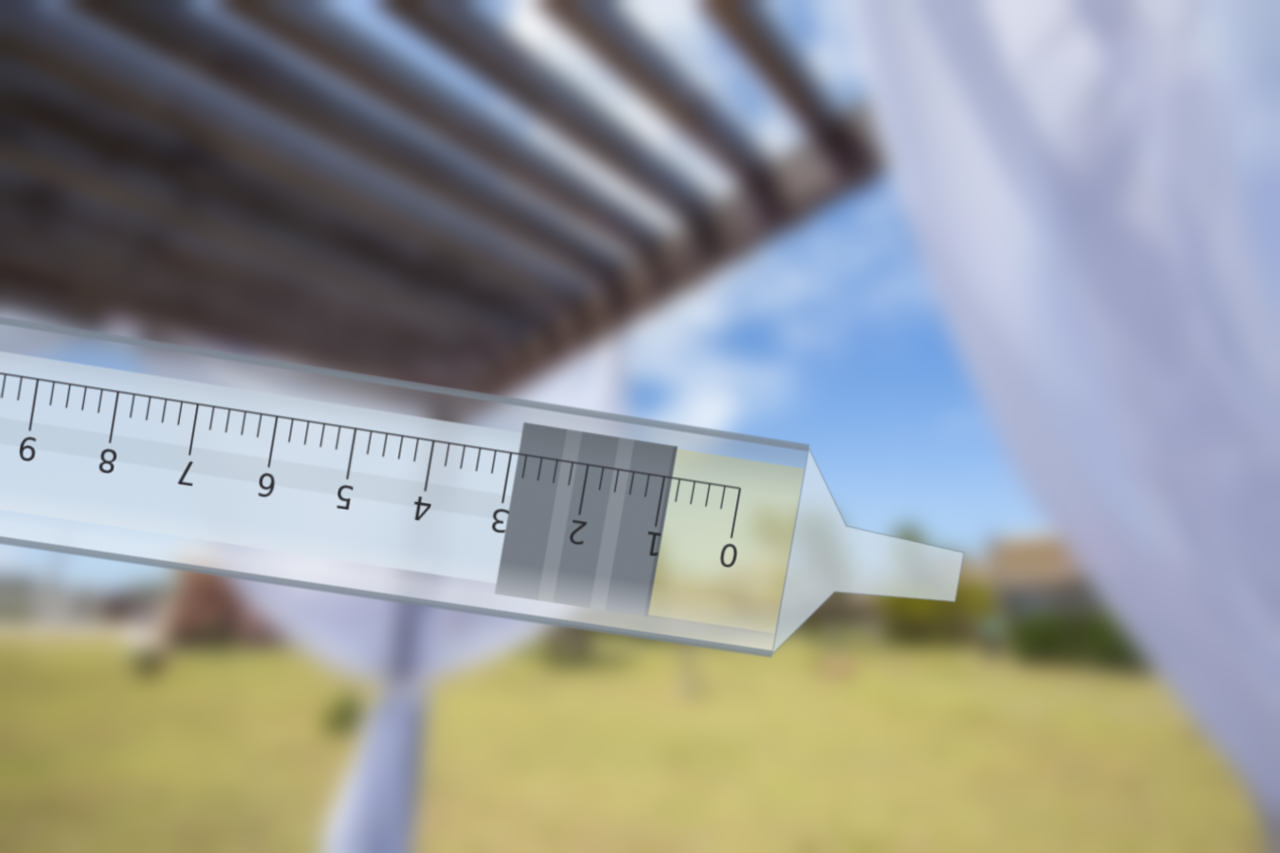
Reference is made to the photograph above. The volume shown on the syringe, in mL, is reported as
0.9 mL
